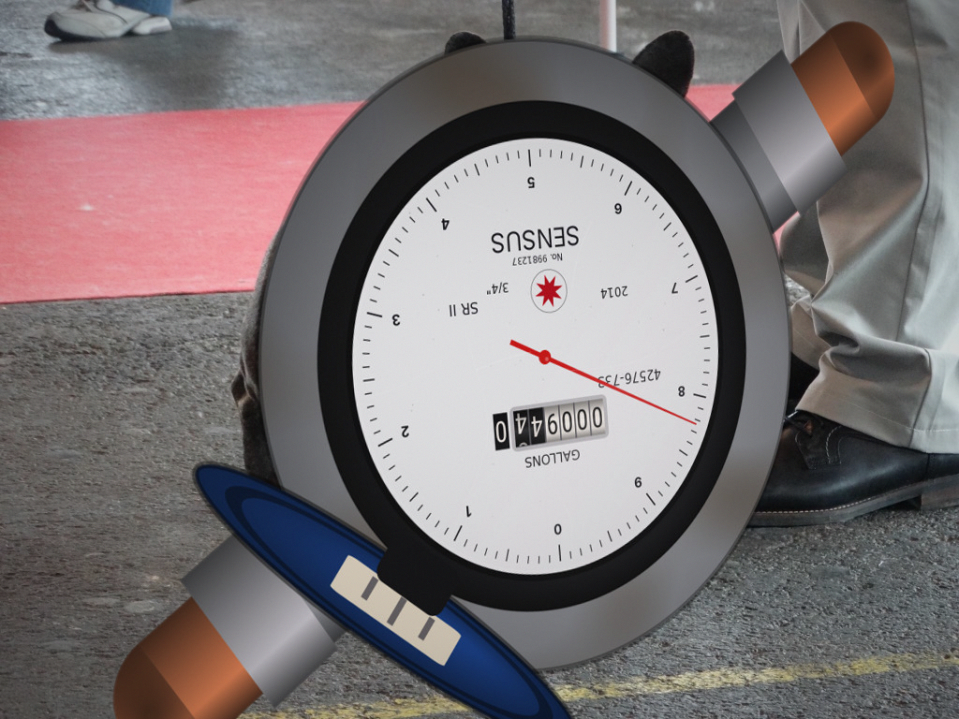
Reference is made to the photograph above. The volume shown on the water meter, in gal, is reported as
9438.2 gal
